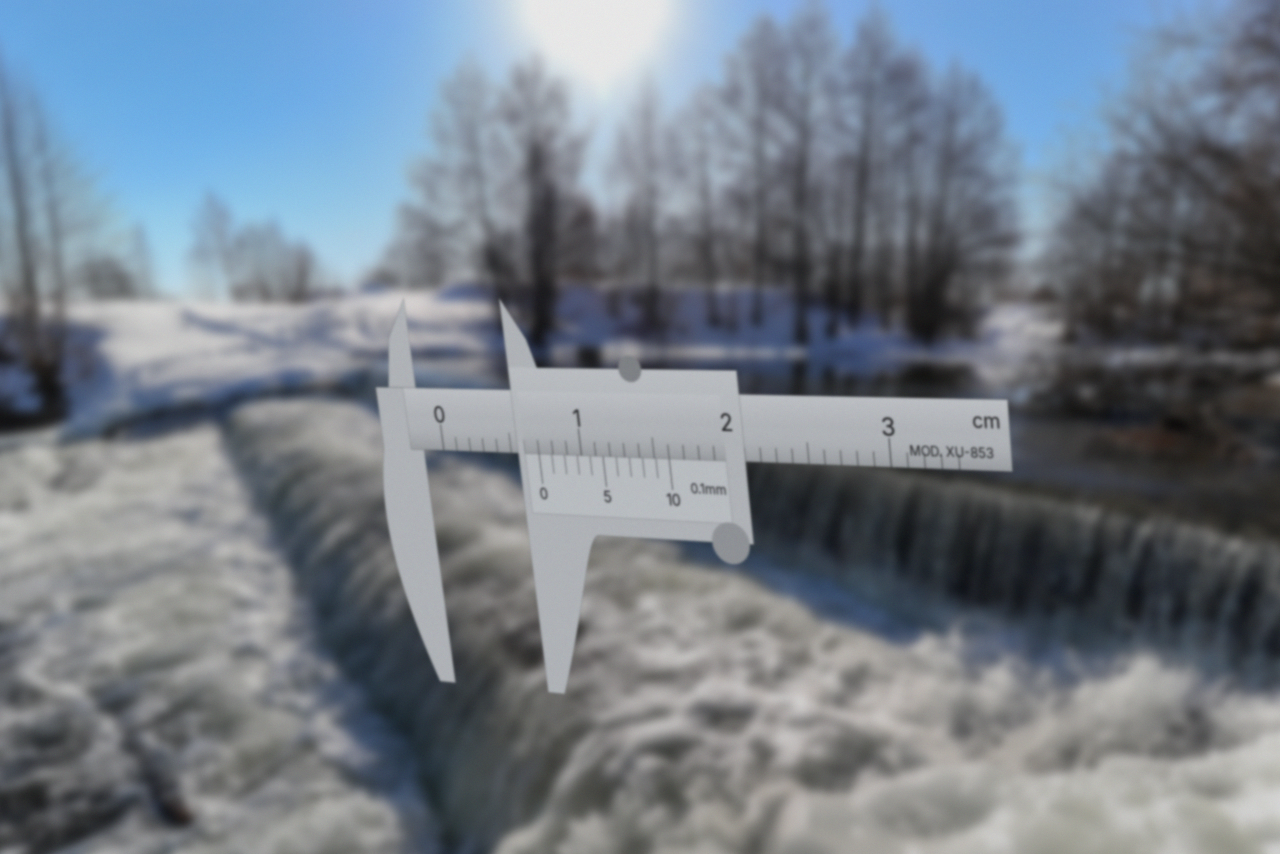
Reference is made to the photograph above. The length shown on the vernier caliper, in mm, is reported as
7.0 mm
